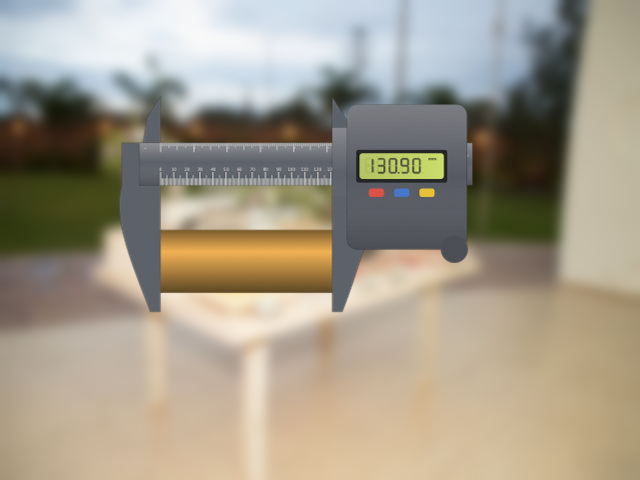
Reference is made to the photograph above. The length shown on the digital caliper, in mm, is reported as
130.90 mm
